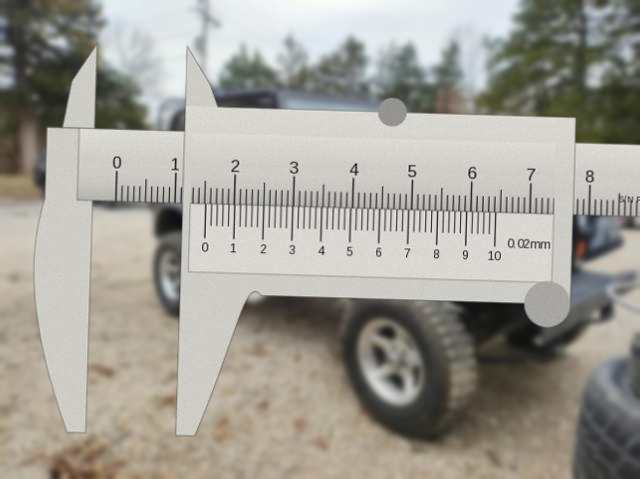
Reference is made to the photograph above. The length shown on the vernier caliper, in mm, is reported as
15.2 mm
